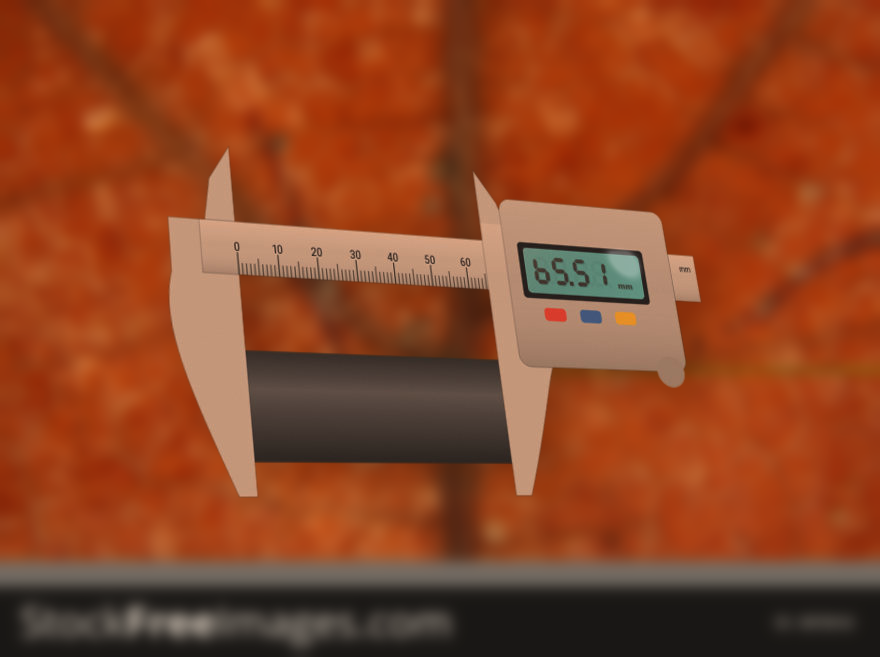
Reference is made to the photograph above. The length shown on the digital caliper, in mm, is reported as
65.51 mm
